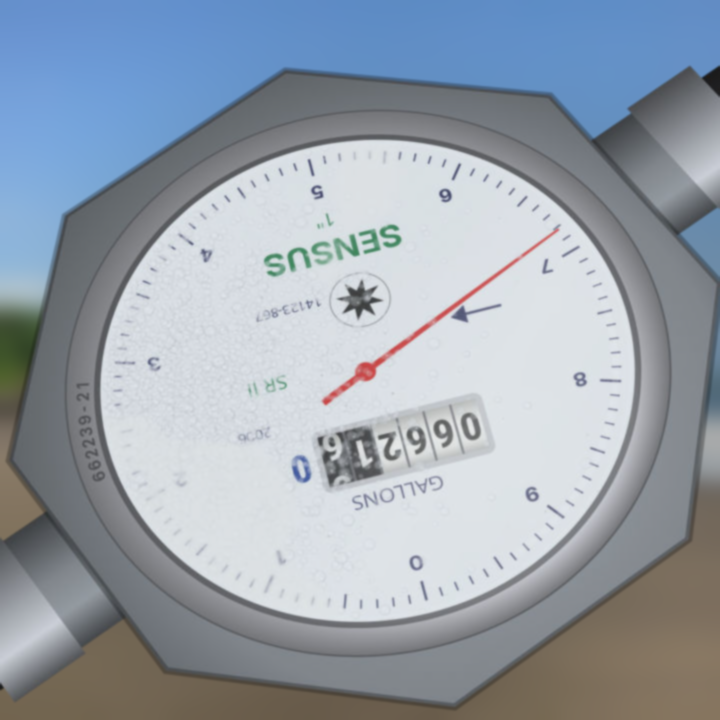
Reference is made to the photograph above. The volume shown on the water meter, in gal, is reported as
662156.8 gal
